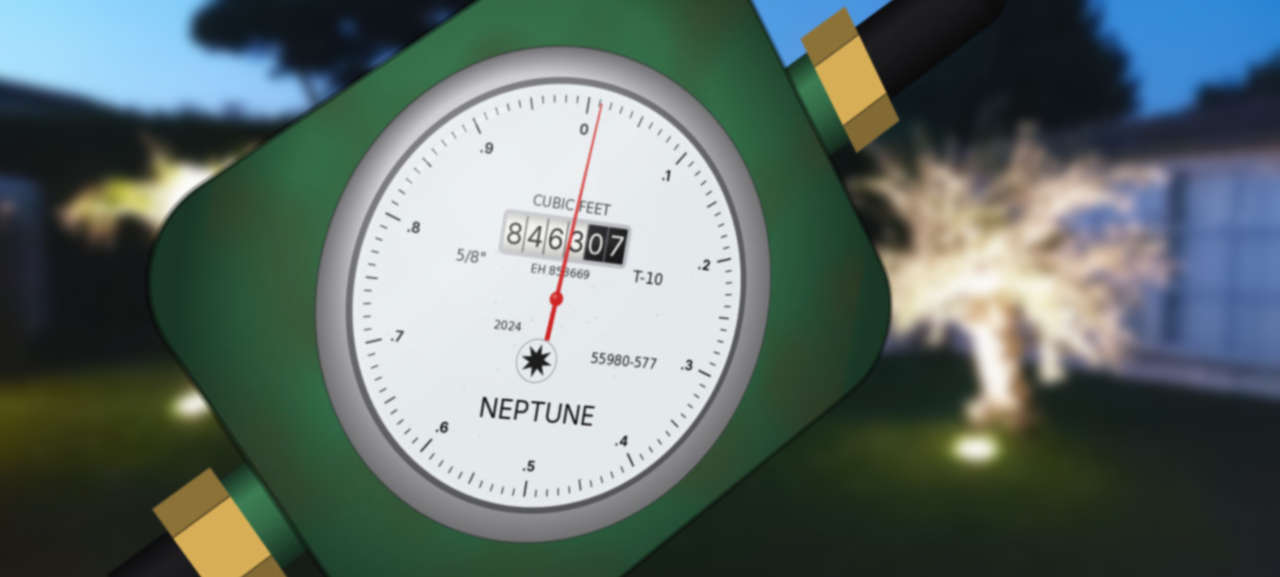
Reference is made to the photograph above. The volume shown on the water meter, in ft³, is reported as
846307.01 ft³
